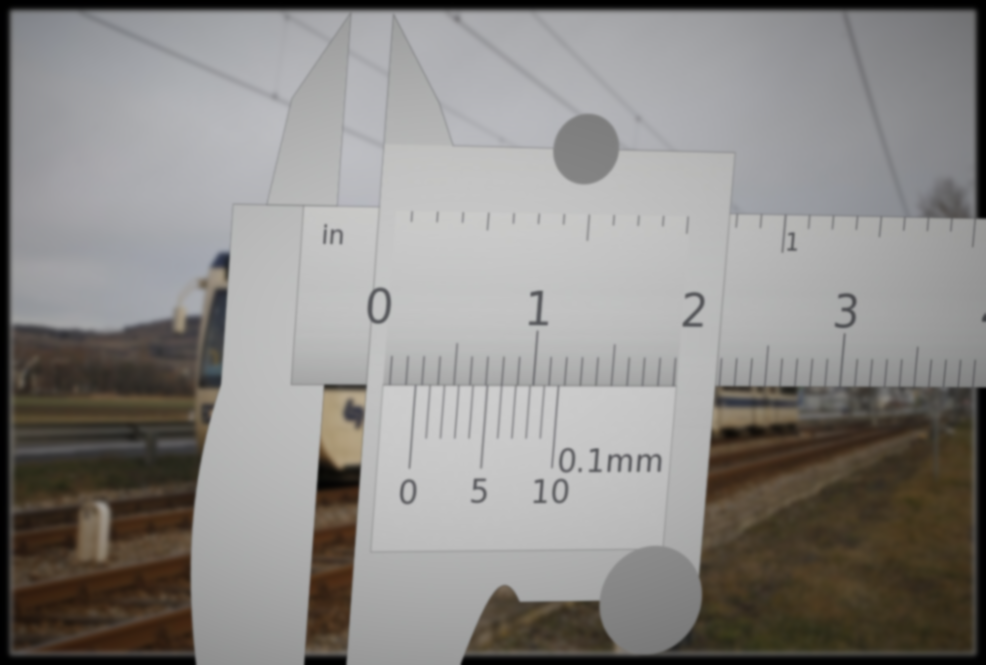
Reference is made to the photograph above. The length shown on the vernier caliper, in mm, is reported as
2.6 mm
